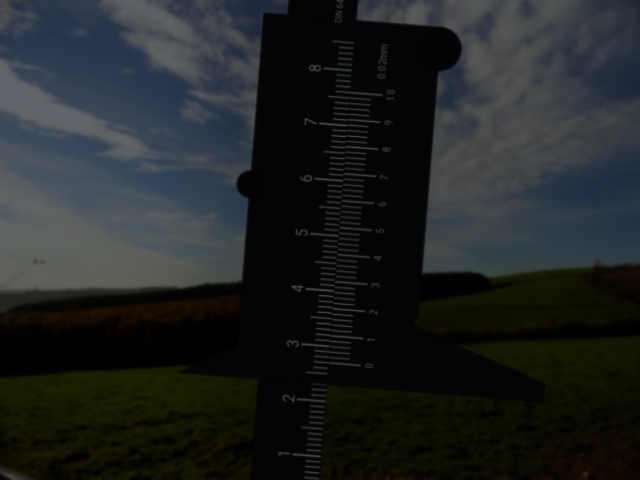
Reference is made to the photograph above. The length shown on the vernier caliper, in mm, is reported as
27.0 mm
